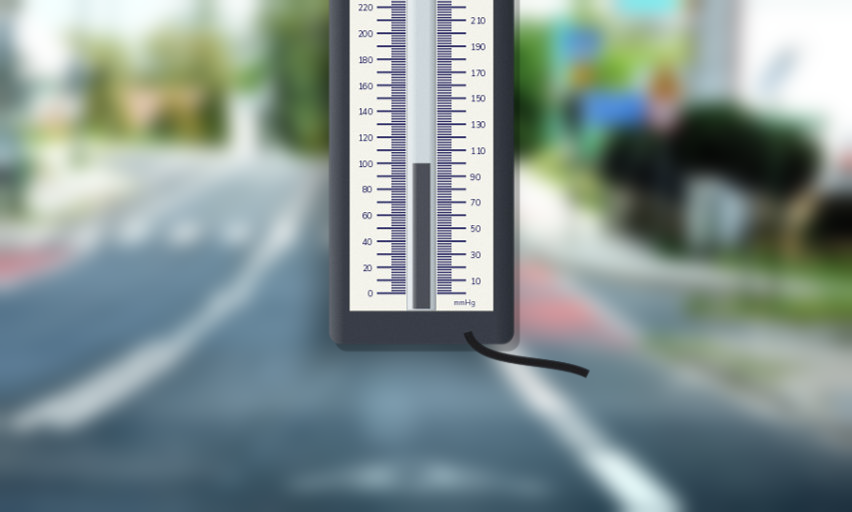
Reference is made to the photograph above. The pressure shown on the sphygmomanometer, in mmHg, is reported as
100 mmHg
